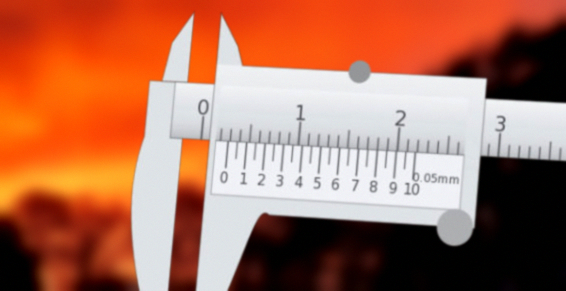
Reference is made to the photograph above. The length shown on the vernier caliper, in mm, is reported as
2.8 mm
